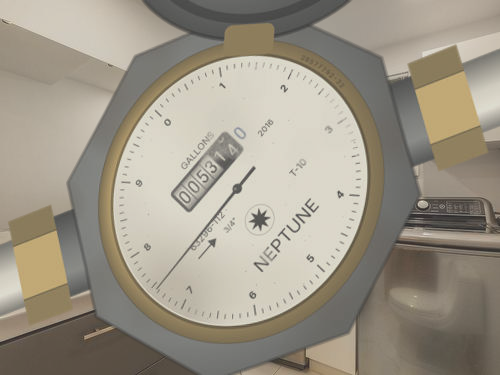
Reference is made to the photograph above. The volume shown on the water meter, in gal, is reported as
53137.4 gal
